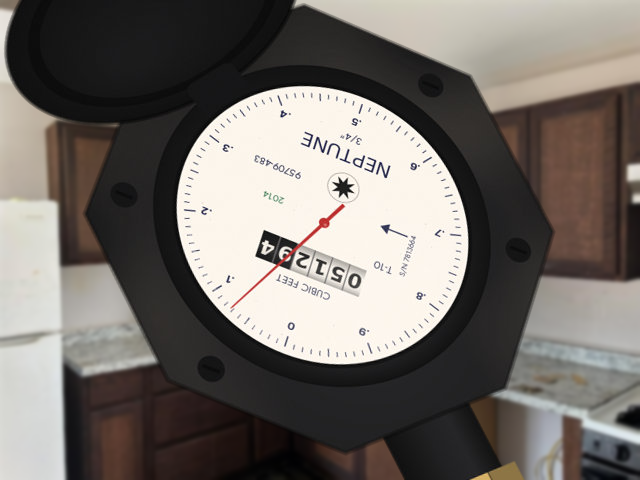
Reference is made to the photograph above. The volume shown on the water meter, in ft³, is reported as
51294.07 ft³
